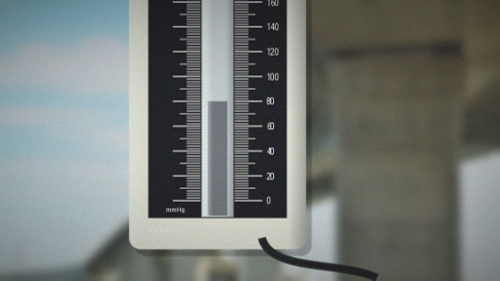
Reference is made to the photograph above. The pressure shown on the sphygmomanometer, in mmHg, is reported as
80 mmHg
